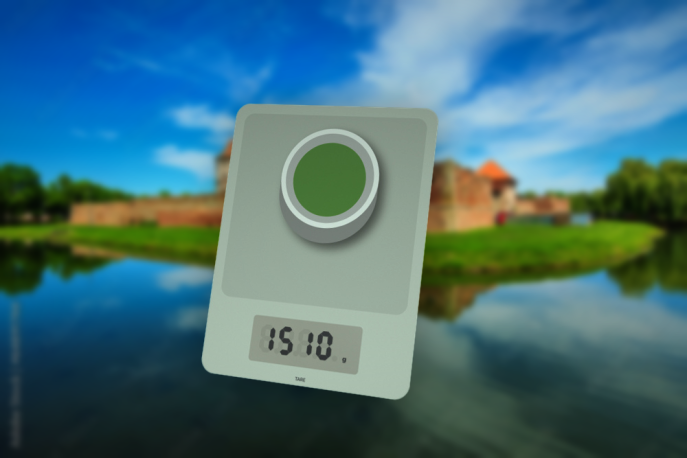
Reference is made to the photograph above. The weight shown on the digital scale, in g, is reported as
1510 g
